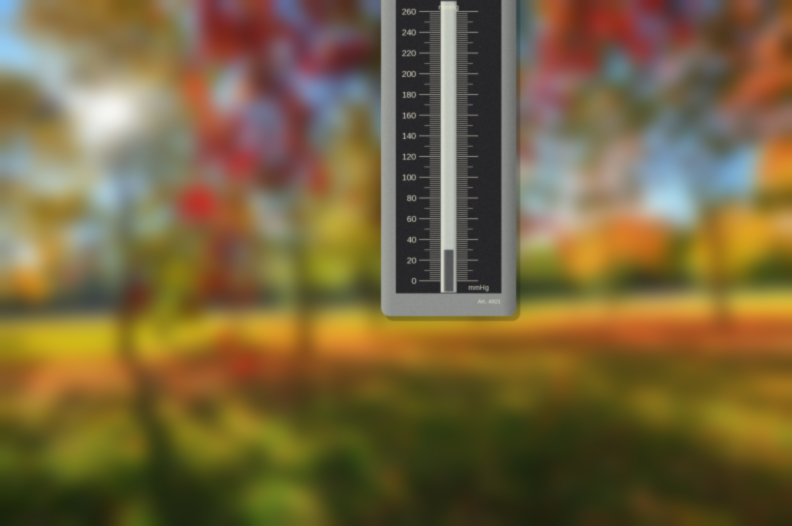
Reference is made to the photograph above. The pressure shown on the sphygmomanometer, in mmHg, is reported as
30 mmHg
